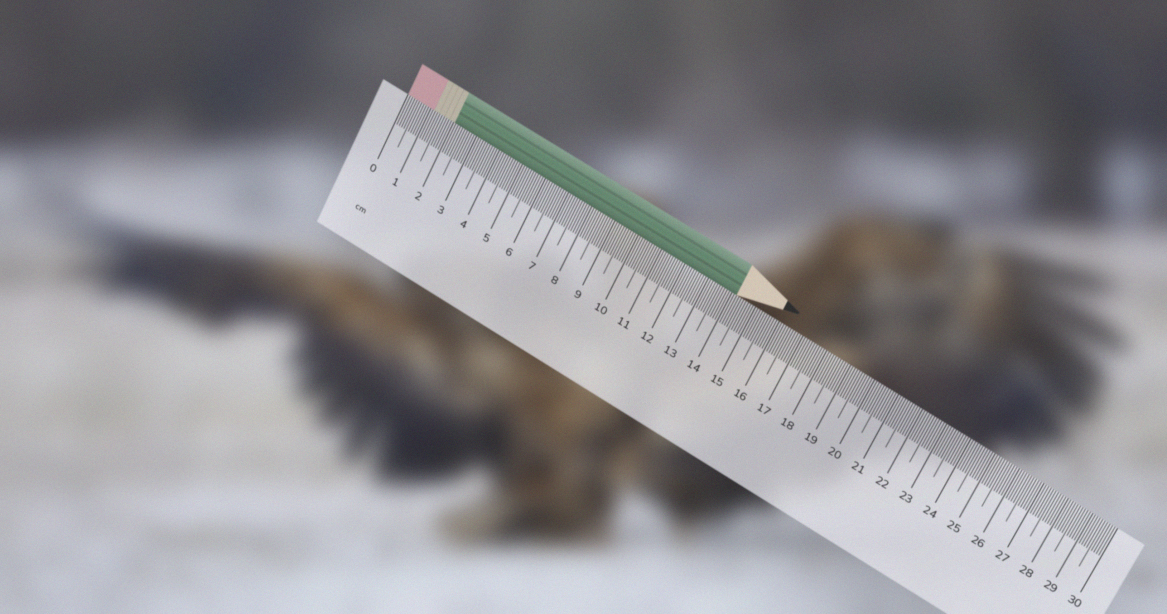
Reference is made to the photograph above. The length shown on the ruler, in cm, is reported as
16.5 cm
